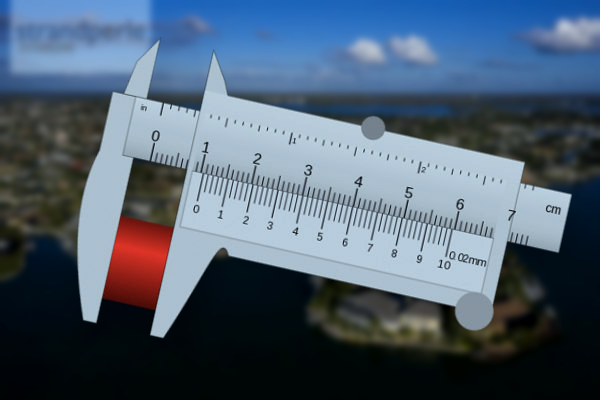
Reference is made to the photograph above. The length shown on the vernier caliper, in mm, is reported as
10.5 mm
